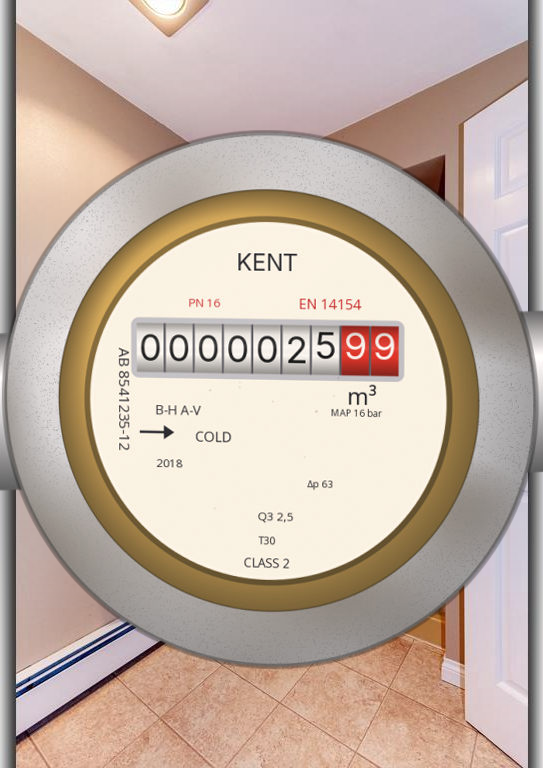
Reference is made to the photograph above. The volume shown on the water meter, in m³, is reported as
25.99 m³
